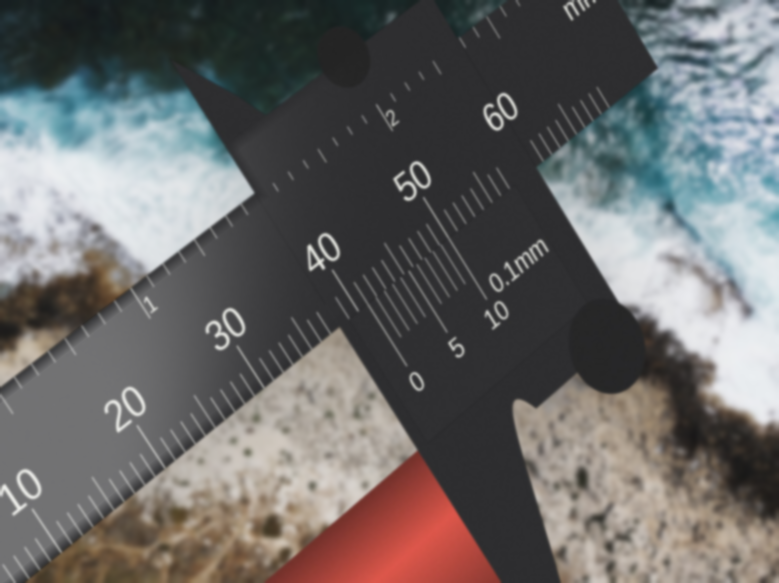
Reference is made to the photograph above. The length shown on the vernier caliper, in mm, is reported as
41.0 mm
